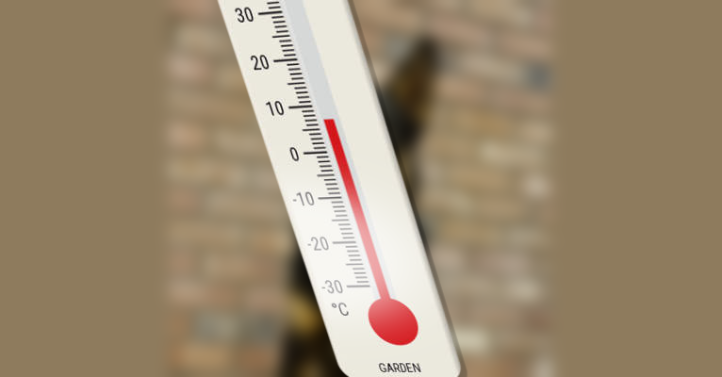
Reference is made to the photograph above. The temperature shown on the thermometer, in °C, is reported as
7 °C
